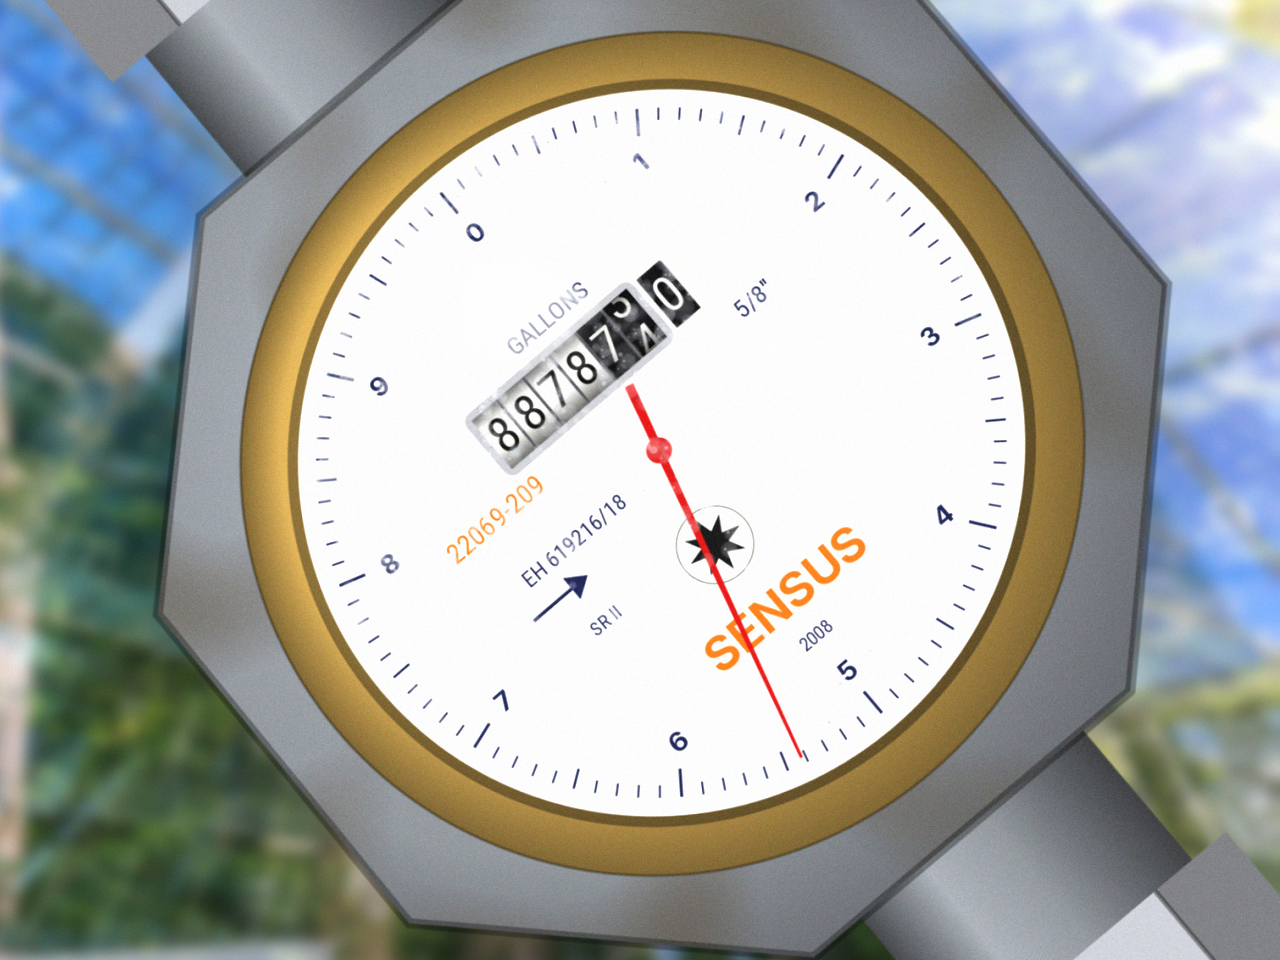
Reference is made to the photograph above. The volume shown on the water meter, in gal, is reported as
8878735.4 gal
